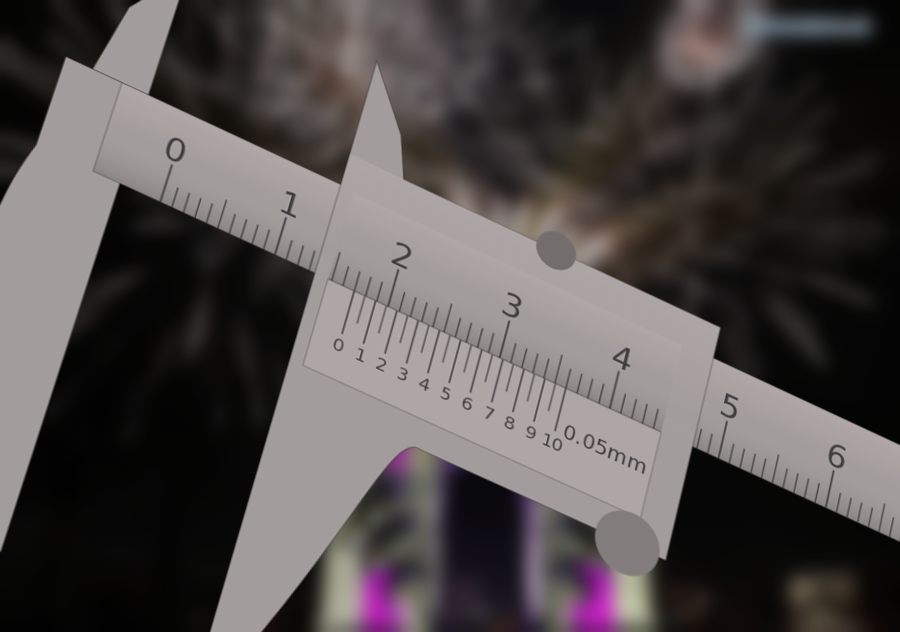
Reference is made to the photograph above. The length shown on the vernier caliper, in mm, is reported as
17.0 mm
